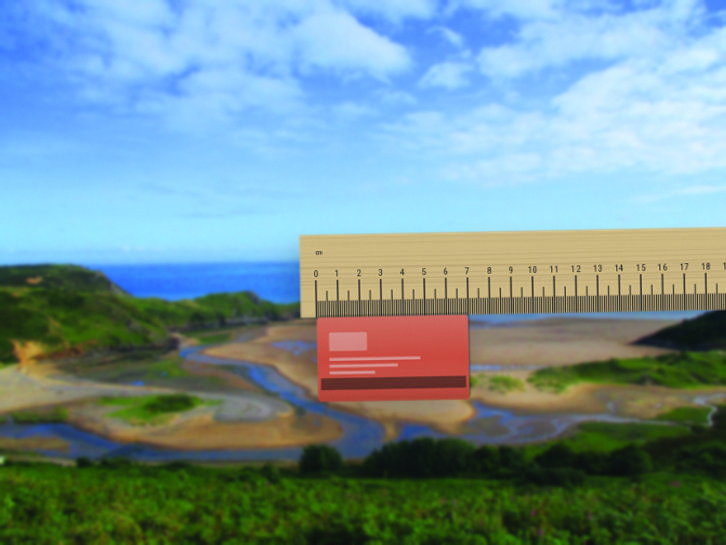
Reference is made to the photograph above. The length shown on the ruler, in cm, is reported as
7 cm
